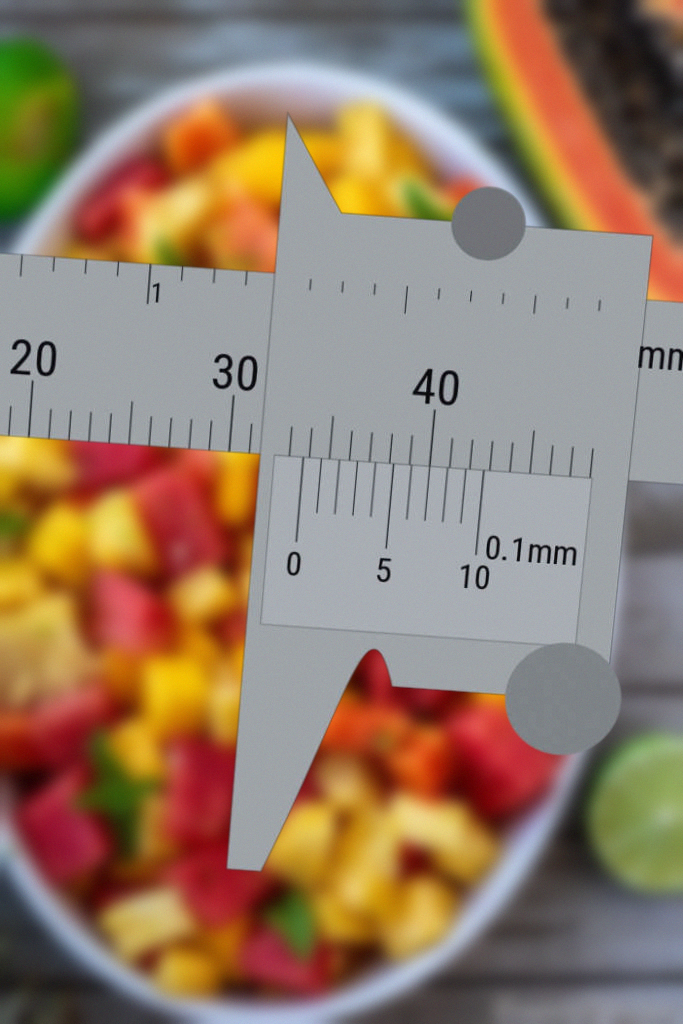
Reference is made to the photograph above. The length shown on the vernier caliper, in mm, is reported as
33.7 mm
